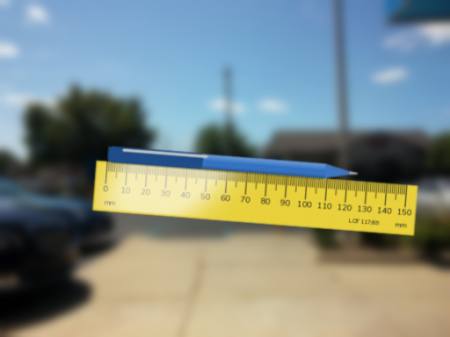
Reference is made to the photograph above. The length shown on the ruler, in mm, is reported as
125 mm
